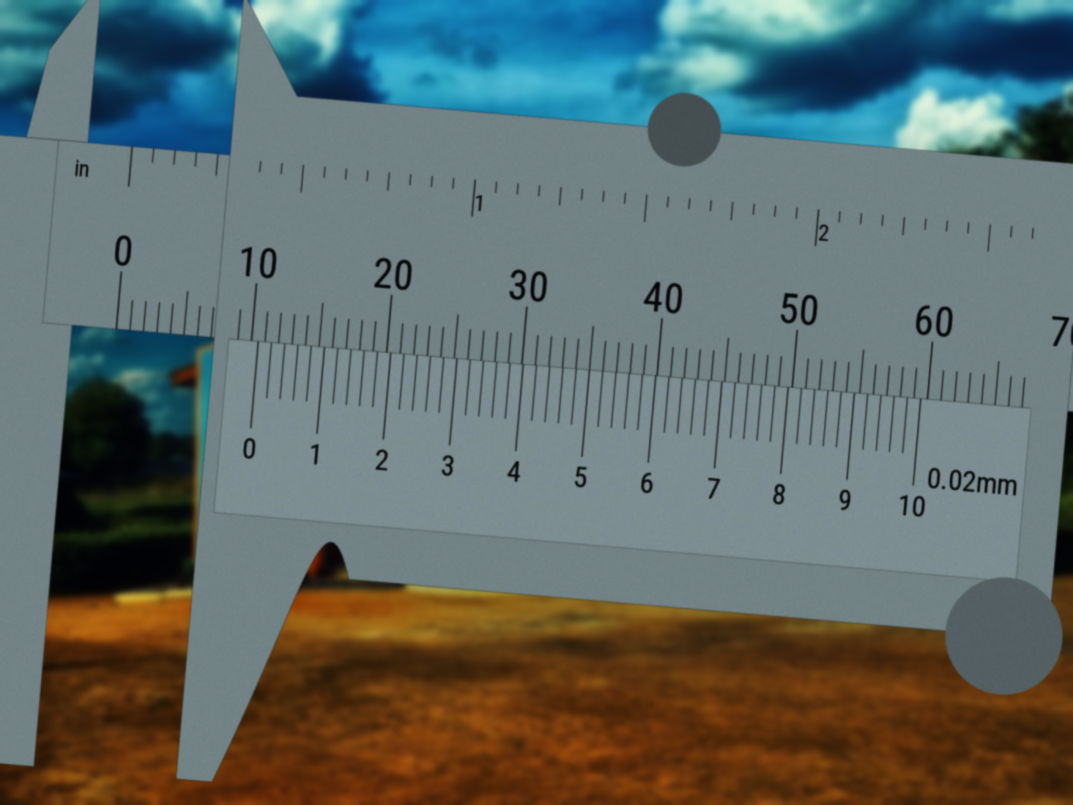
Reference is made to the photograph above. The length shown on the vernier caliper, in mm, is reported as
10.5 mm
